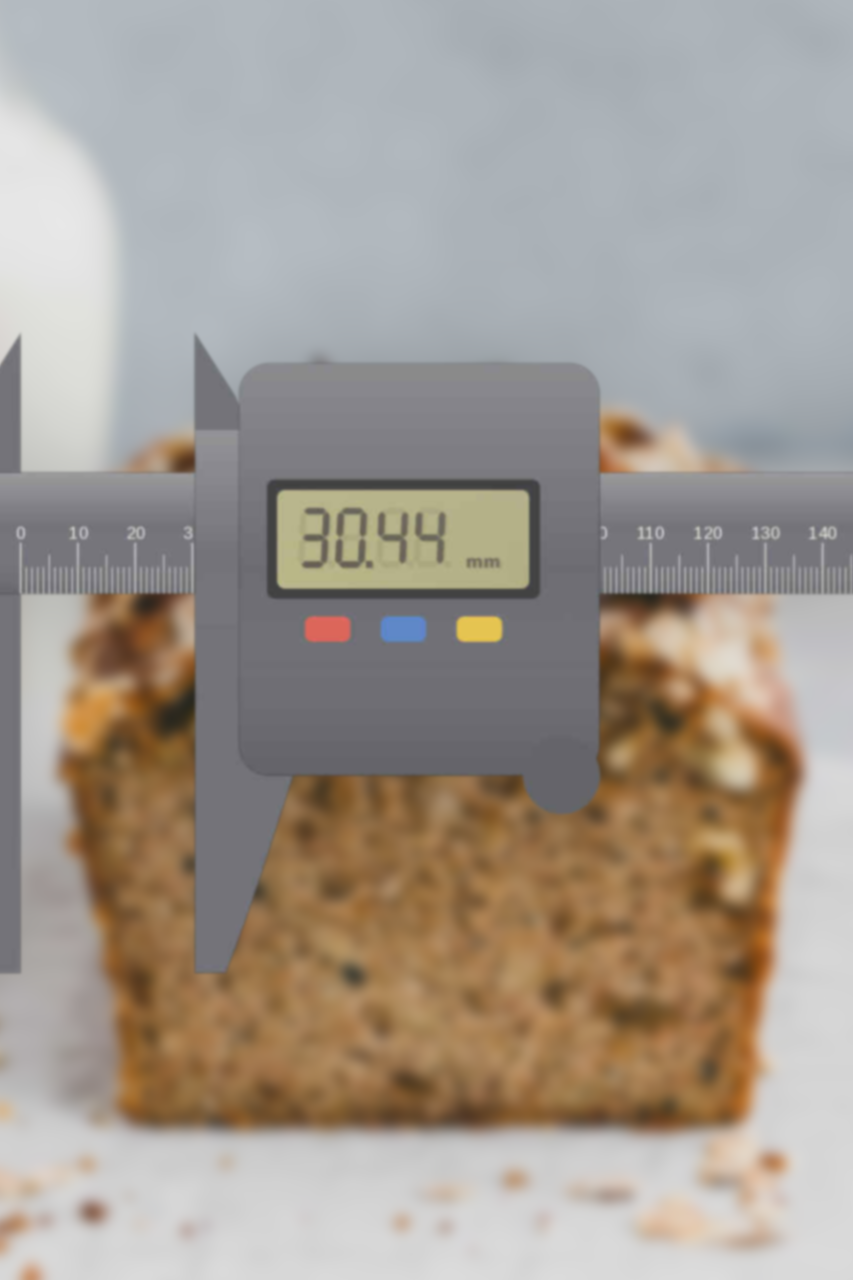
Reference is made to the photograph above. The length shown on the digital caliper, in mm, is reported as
30.44 mm
